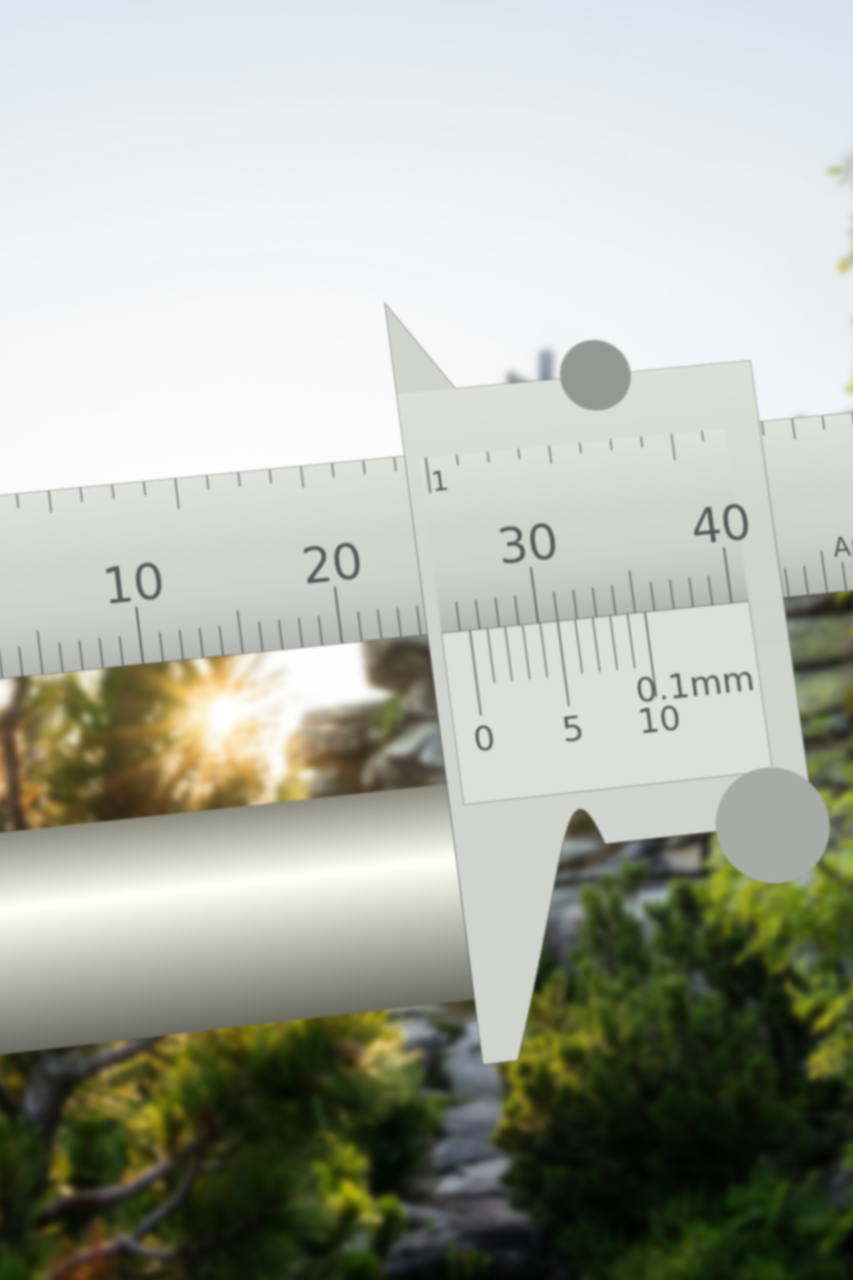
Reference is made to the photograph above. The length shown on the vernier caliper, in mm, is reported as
26.5 mm
